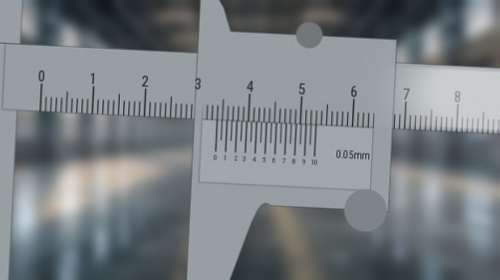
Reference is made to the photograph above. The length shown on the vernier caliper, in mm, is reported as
34.0 mm
